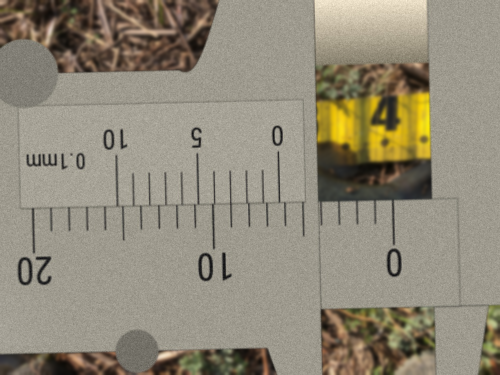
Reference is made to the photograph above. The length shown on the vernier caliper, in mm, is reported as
6.3 mm
